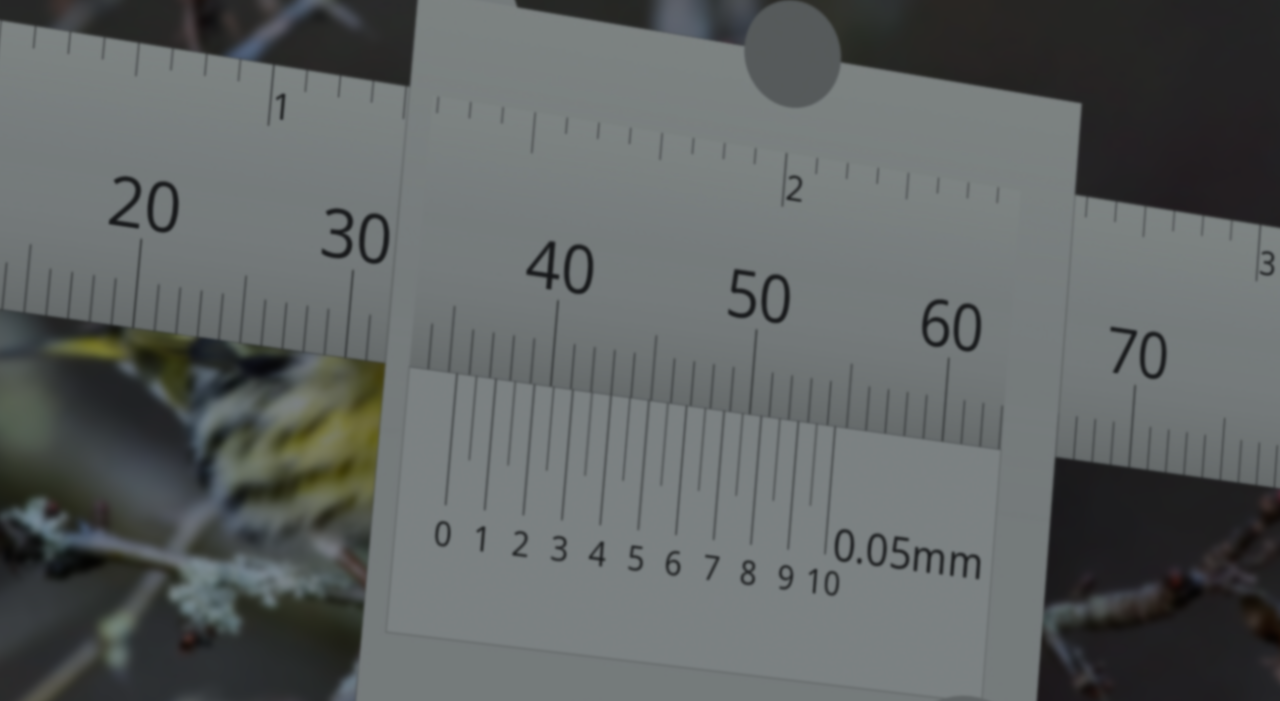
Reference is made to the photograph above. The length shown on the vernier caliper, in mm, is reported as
35.4 mm
